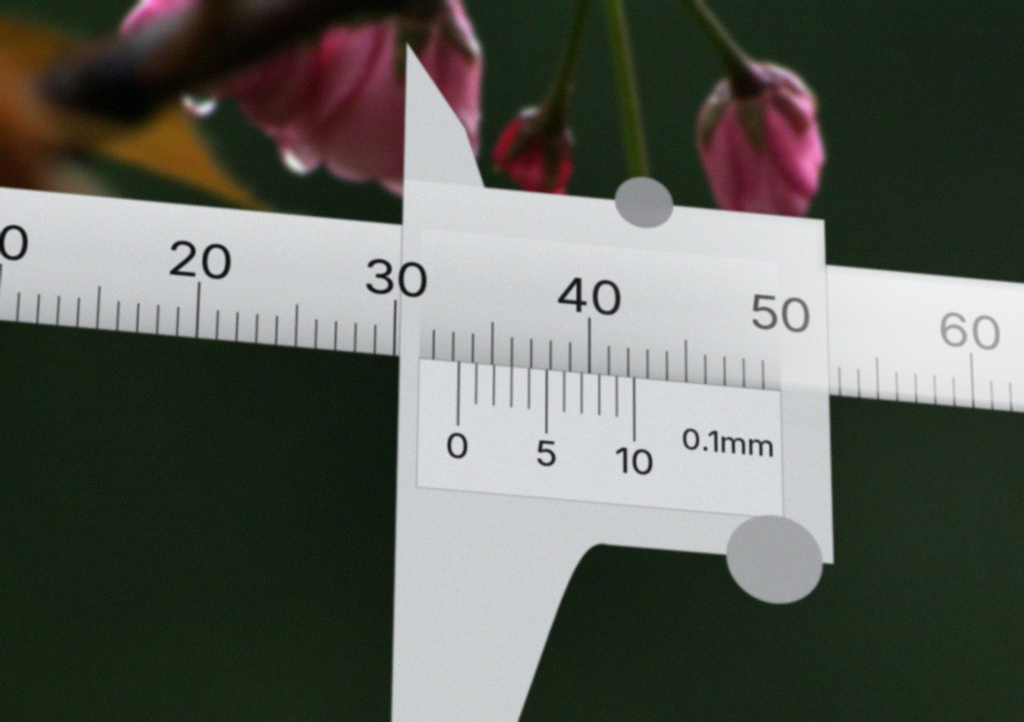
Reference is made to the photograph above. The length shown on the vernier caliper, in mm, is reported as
33.3 mm
